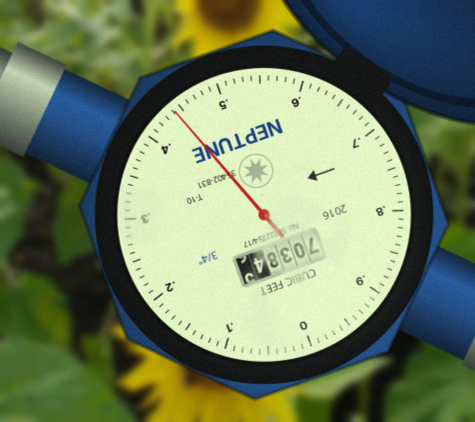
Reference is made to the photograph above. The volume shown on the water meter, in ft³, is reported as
703845.44 ft³
